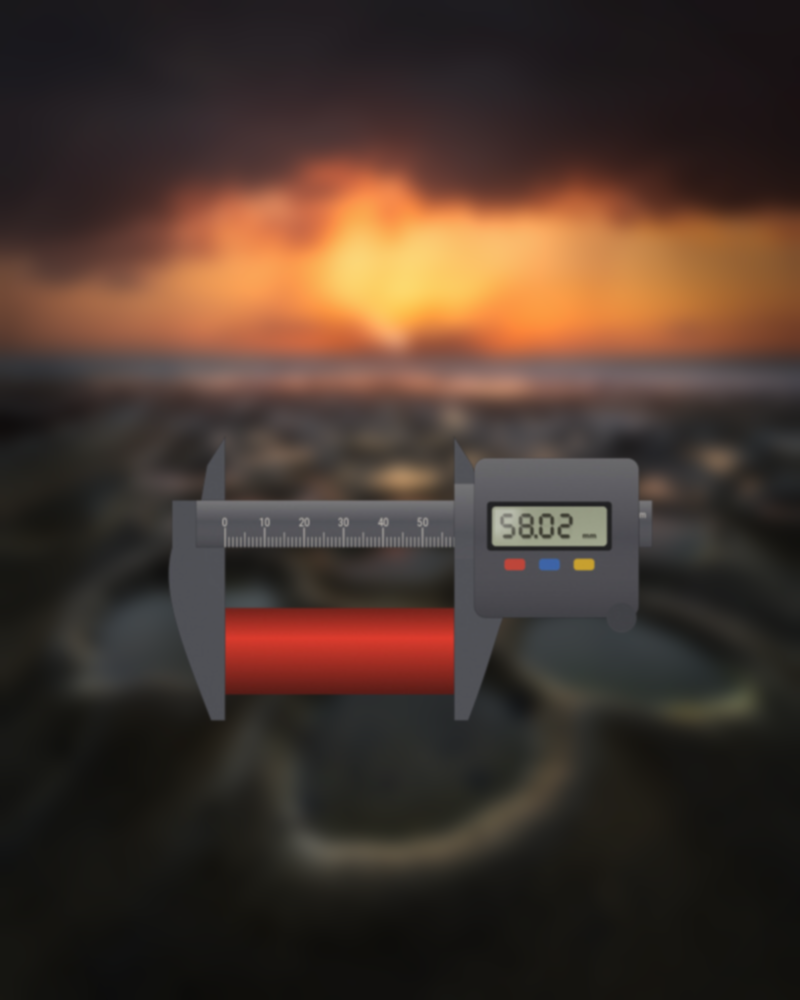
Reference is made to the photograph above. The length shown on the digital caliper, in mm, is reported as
58.02 mm
